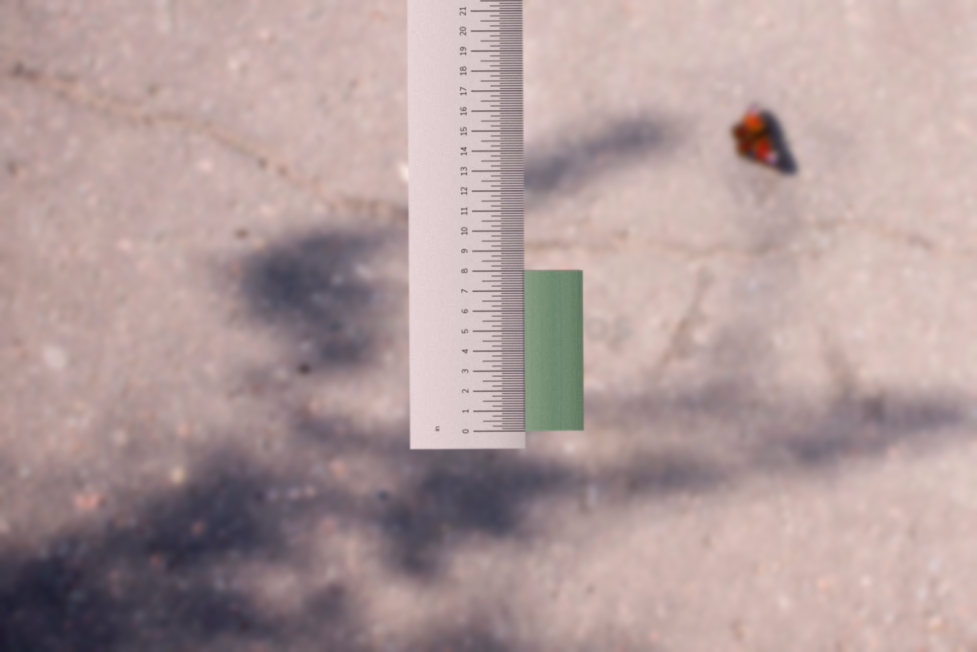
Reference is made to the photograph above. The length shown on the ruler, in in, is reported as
8 in
